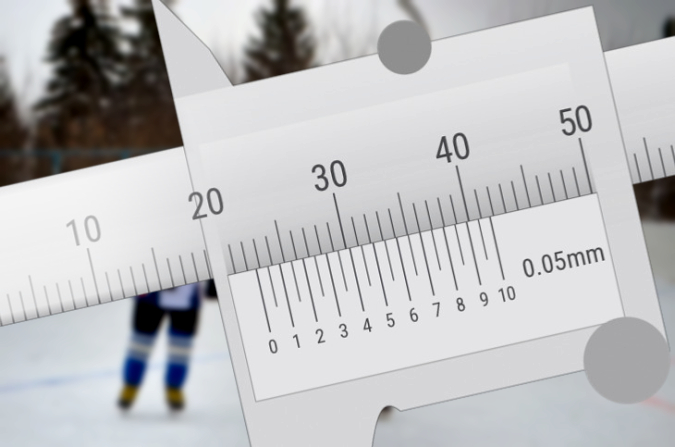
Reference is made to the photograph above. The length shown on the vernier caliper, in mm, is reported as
22.7 mm
